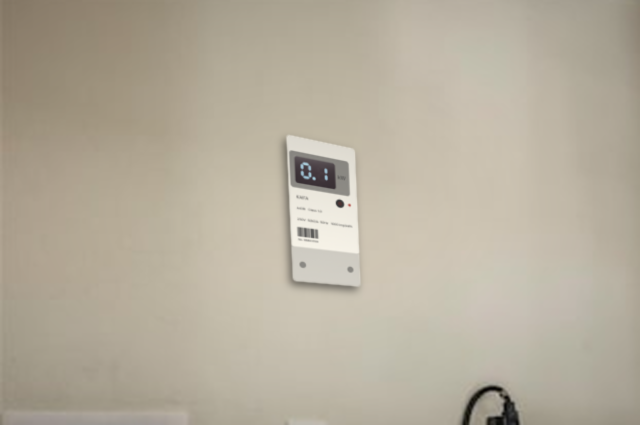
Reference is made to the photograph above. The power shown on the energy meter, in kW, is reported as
0.1 kW
